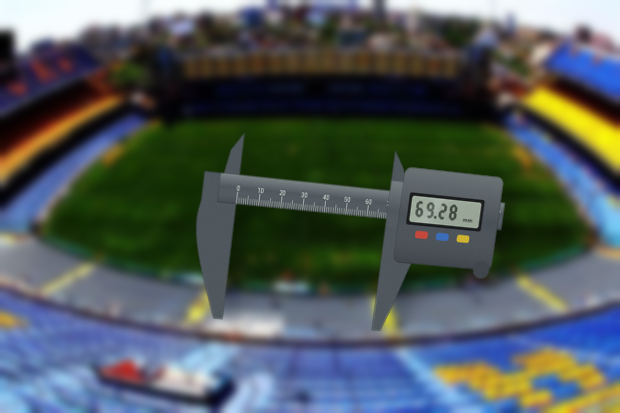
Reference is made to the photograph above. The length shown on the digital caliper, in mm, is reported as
69.28 mm
